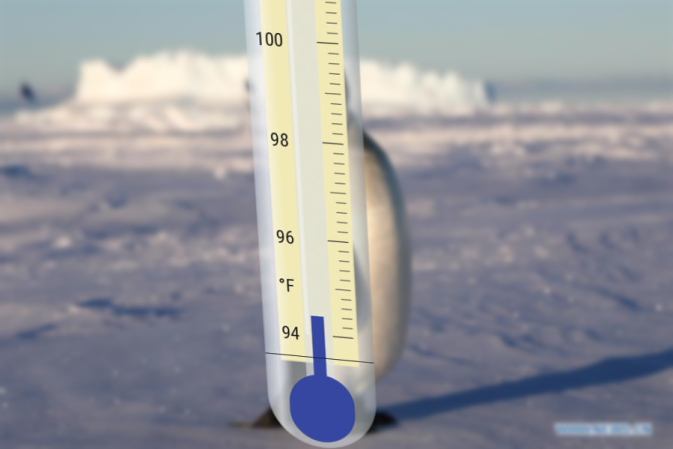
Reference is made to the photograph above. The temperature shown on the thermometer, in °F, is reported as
94.4 °F
